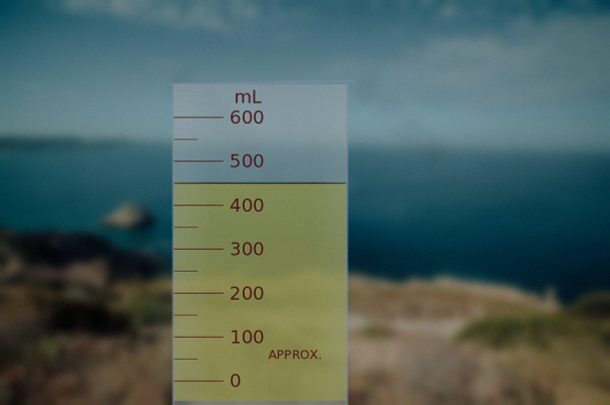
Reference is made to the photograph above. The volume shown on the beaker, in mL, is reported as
450 mL
